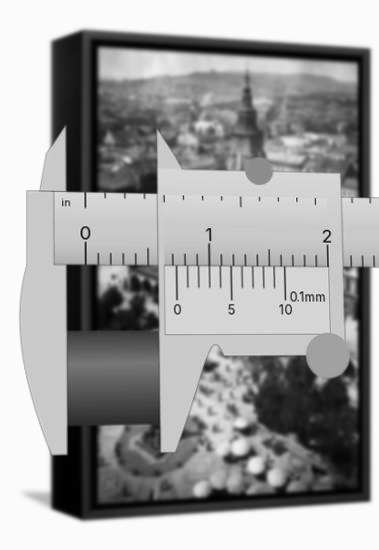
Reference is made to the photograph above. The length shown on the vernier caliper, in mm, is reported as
7.3 mm
